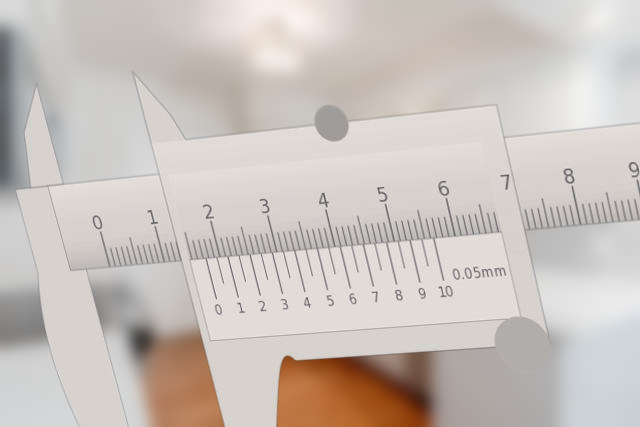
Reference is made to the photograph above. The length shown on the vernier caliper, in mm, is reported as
17.5 mm
